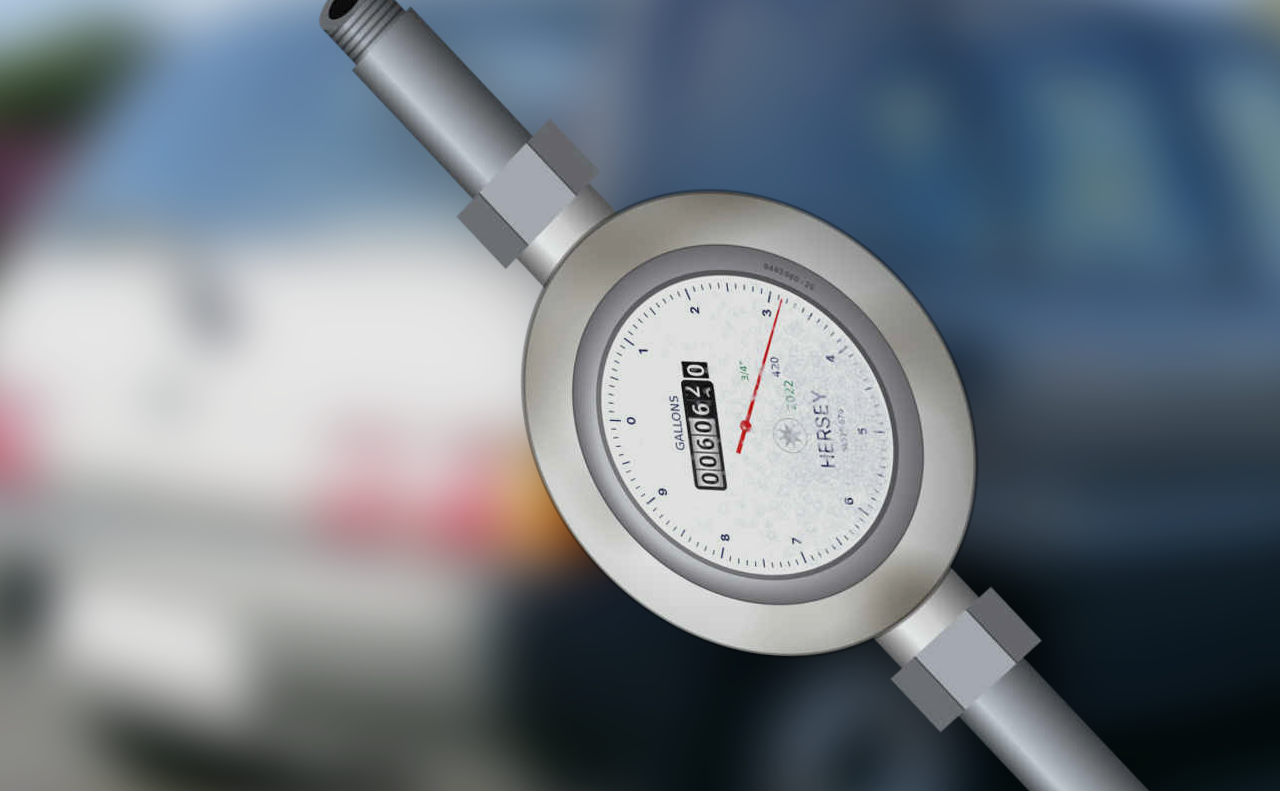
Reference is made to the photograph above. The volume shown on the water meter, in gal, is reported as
60623.1 gal
